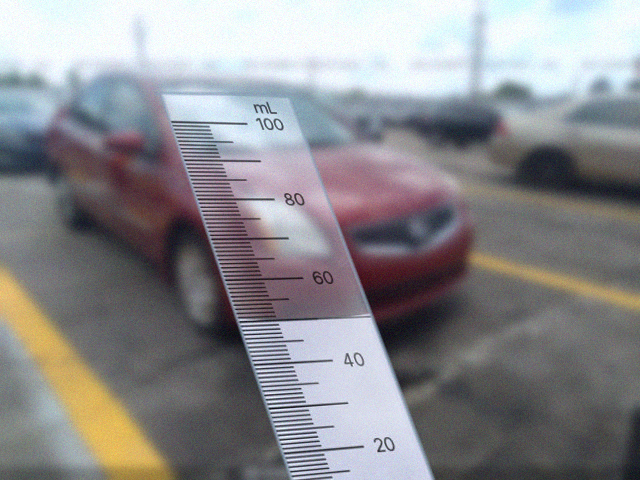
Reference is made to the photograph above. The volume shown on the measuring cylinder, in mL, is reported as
50 mL
